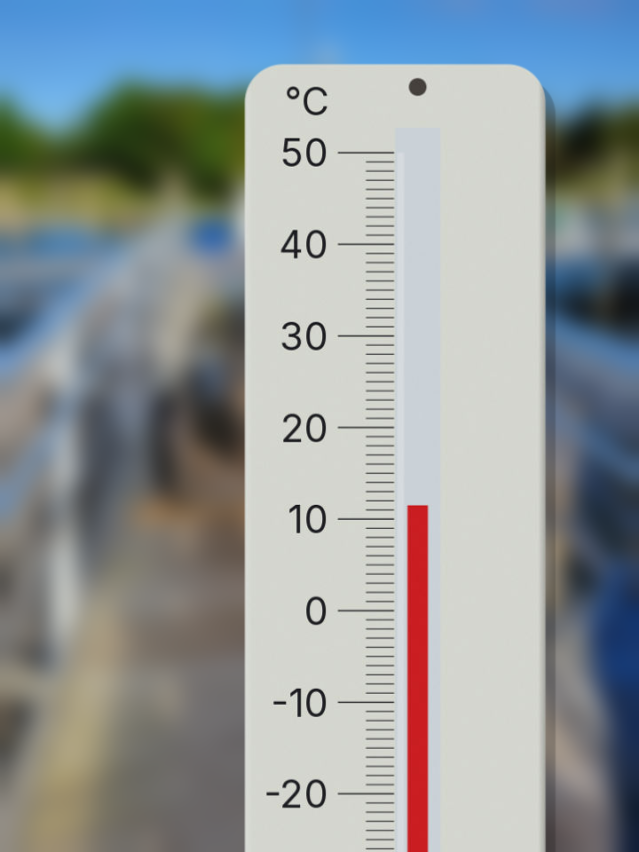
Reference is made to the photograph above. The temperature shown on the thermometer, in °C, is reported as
11.5 °C
